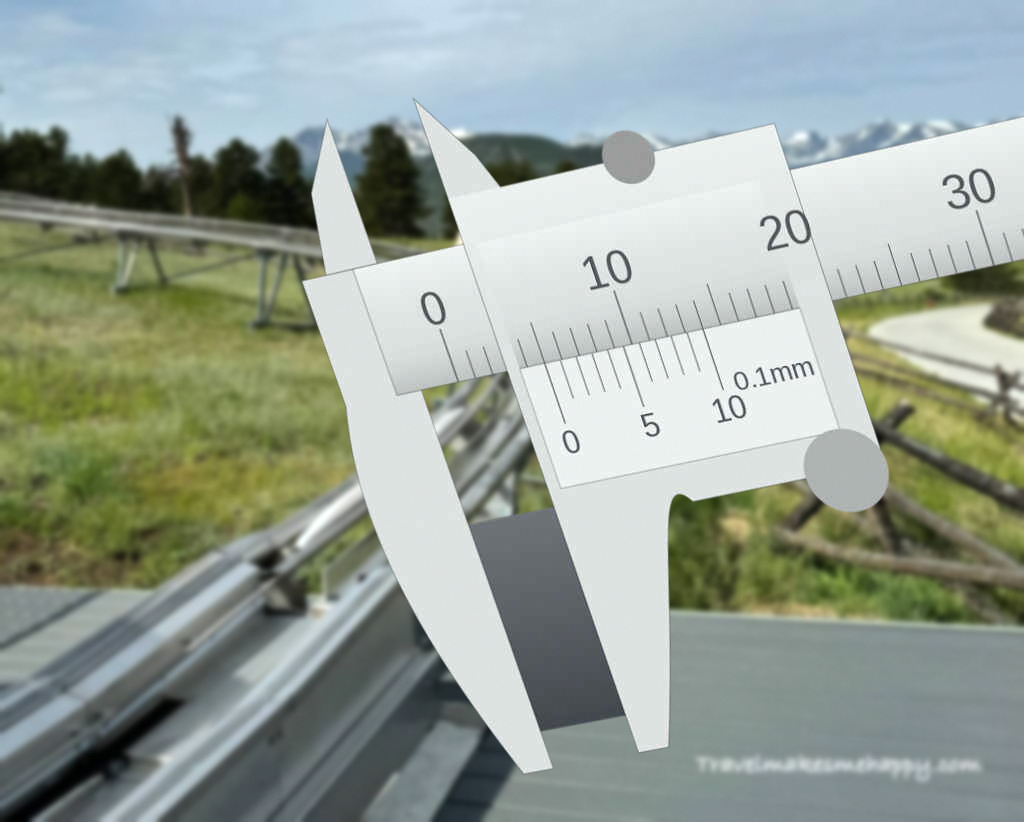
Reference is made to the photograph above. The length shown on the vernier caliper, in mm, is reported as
5.0 mm
